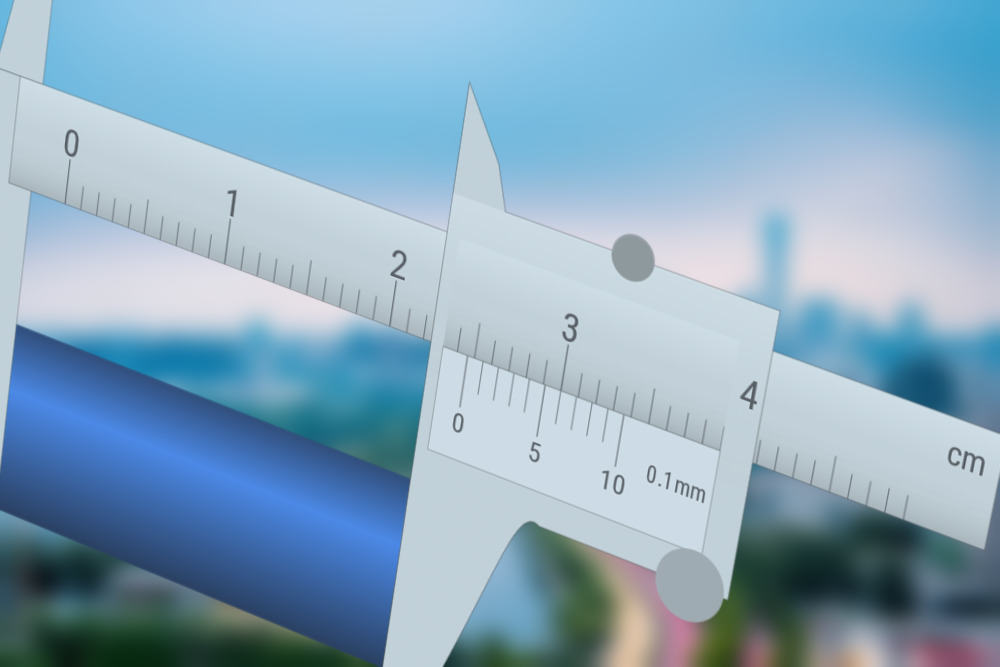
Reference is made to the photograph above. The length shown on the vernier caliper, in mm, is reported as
24.6 mm
